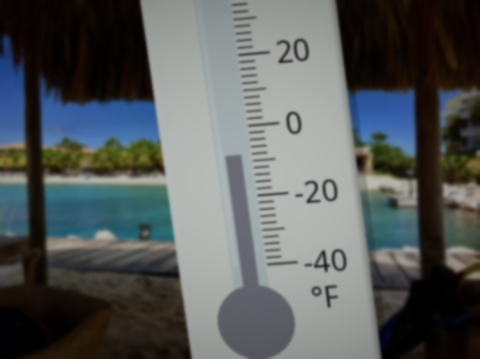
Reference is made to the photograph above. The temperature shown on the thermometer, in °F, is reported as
-8 °F
